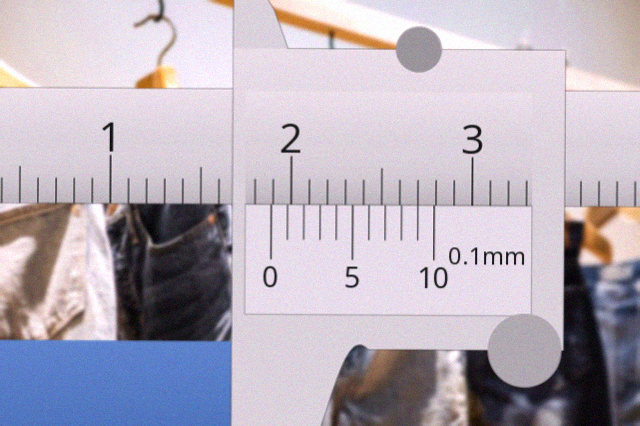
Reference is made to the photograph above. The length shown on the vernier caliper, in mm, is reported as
18.9 mm
